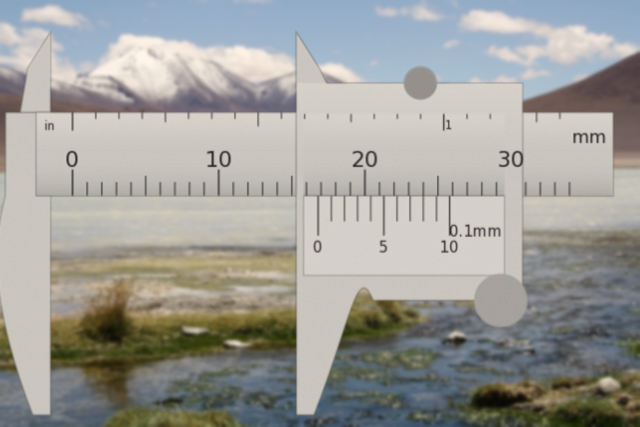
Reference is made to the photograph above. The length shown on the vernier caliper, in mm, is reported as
16.8 mm
